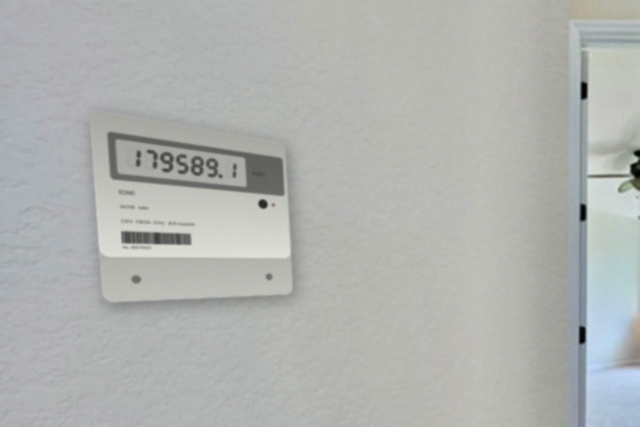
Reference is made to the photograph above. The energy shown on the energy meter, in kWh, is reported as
179589.1 kWh
